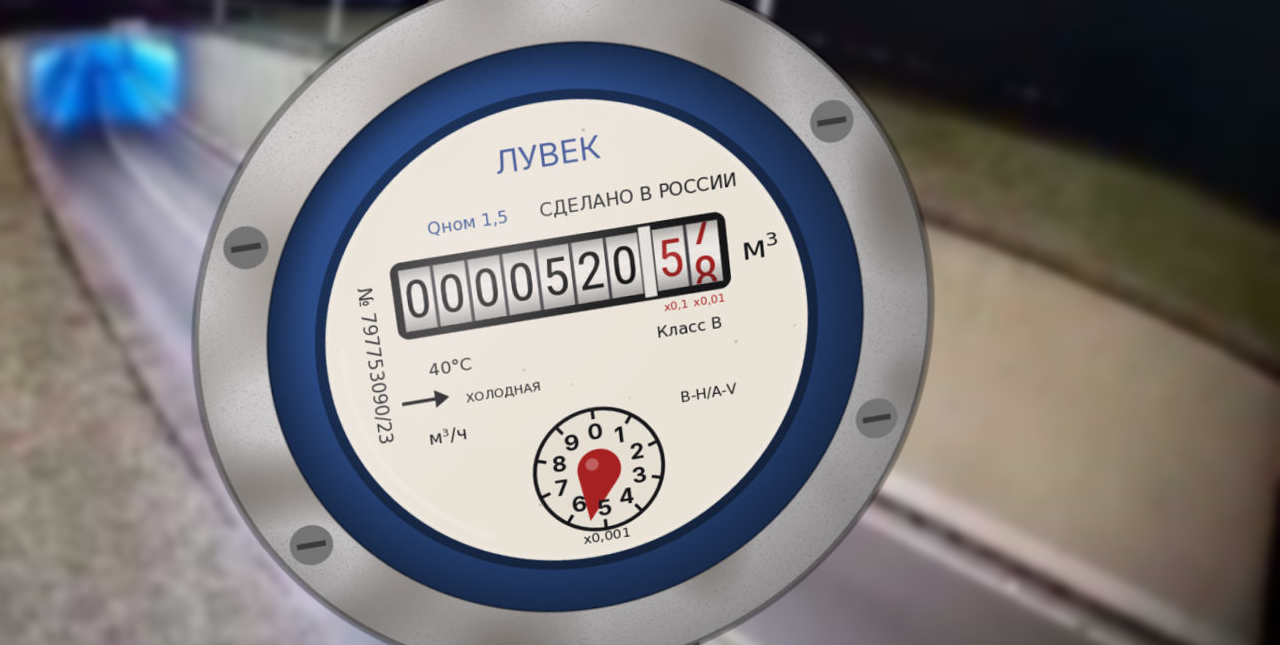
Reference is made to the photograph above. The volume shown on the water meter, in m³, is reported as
520.575 m³
